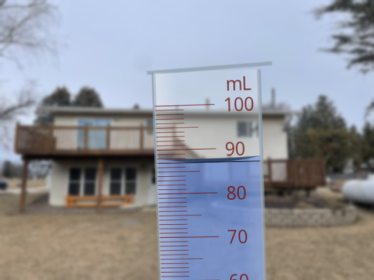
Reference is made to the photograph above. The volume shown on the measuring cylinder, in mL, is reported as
87 mL
